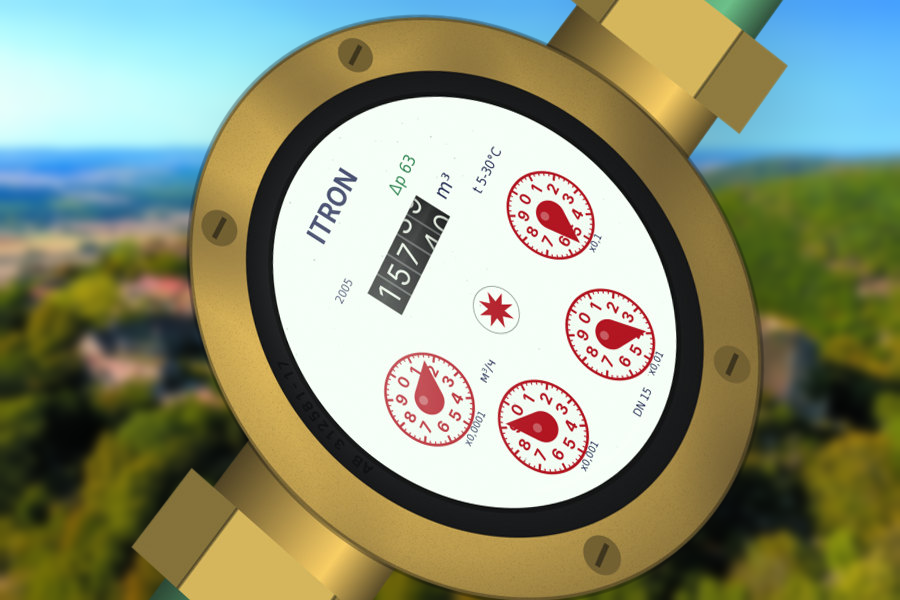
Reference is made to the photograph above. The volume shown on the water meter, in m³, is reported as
15739.5391 m³
